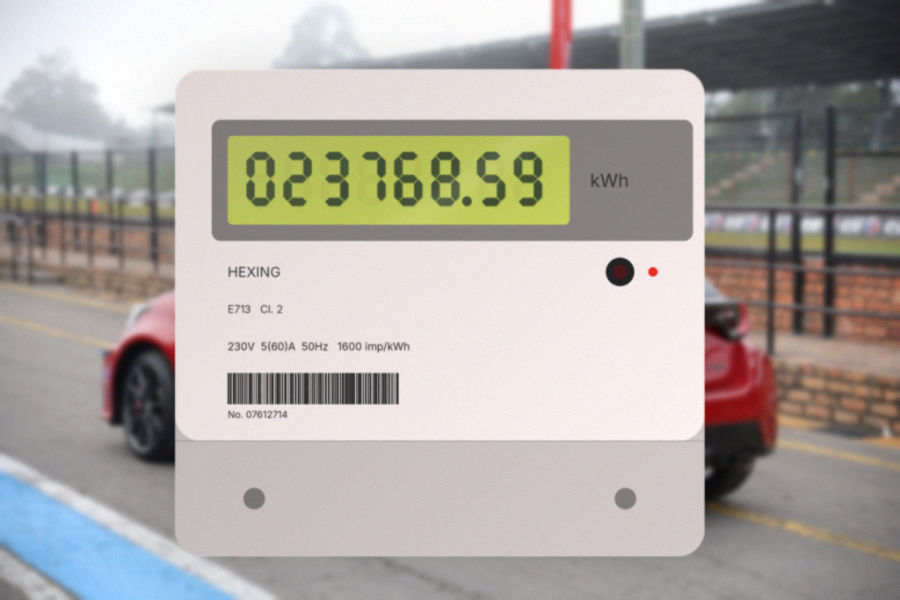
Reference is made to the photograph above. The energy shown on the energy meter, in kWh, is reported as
23768.59 kWh
